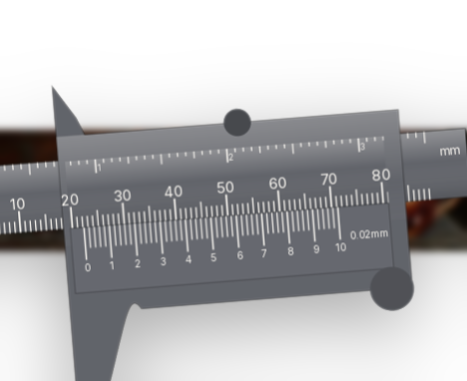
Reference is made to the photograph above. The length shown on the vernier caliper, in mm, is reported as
22.2 mm
